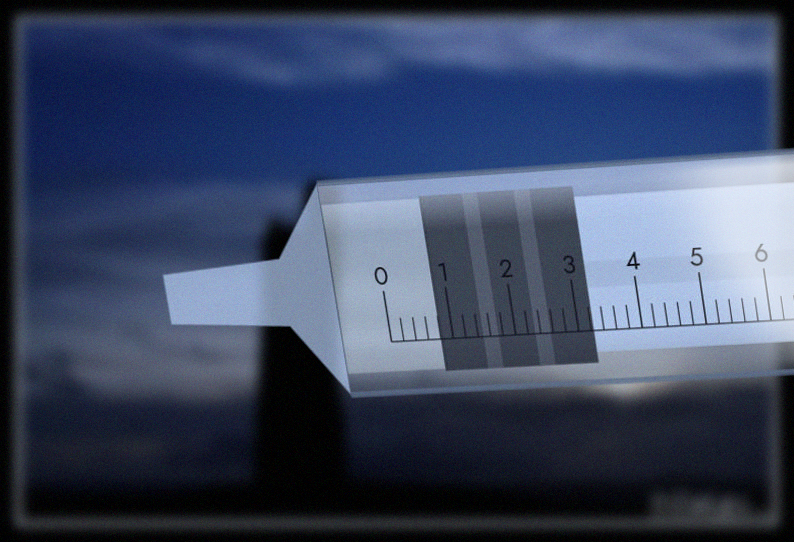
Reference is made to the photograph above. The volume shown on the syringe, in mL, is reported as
0.8 mL
